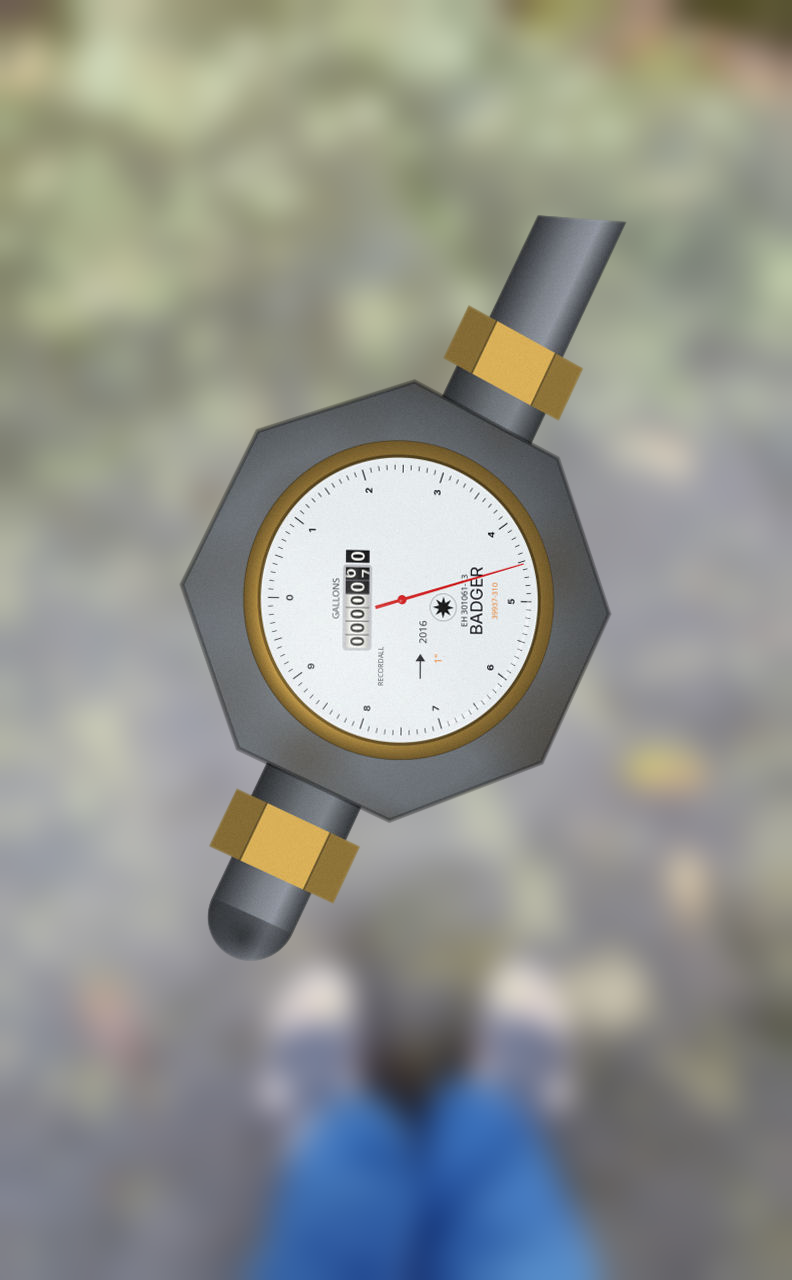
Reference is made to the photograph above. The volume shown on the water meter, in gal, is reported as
64.5 gal
